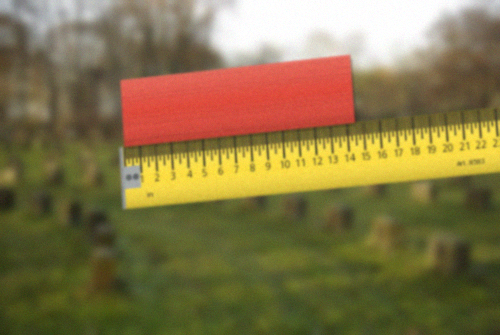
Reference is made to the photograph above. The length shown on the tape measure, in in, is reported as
14.5 in
